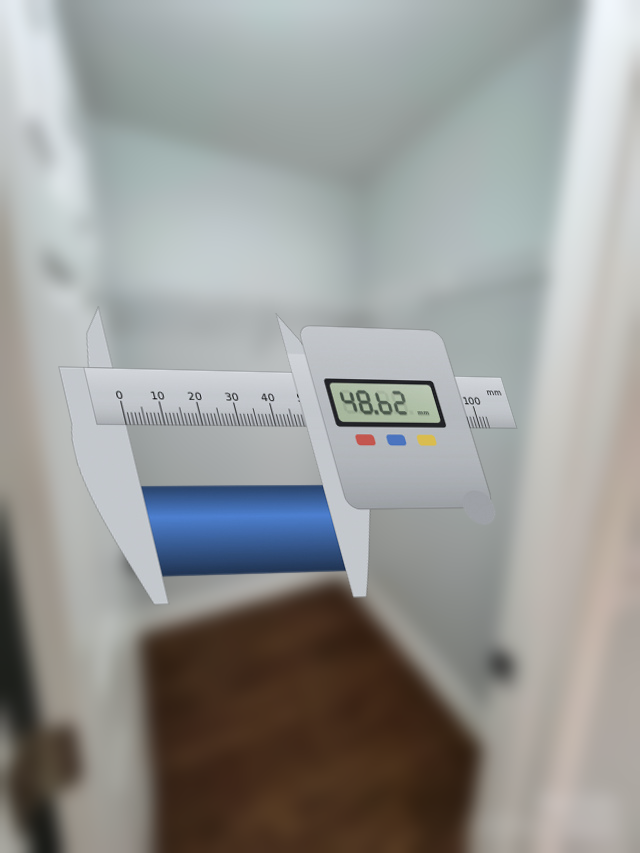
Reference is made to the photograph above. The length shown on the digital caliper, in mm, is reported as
48.62 mm
